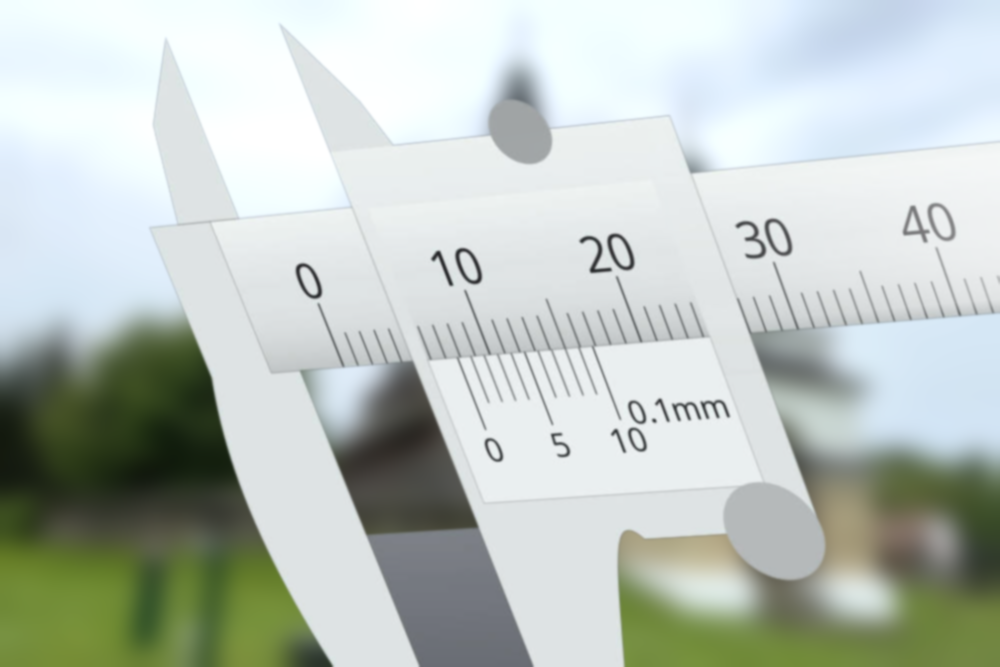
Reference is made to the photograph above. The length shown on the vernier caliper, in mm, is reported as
7.8 mm
